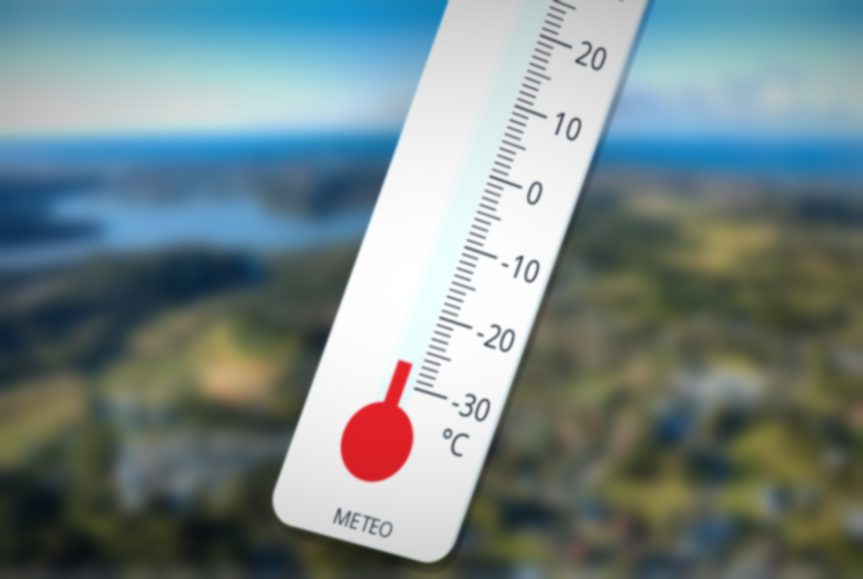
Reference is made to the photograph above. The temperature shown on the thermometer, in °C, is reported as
-27 °C
